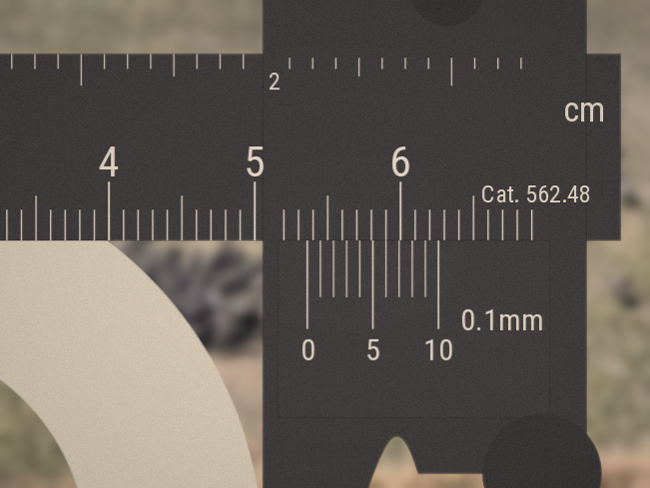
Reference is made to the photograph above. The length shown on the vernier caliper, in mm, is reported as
53.6 mm
